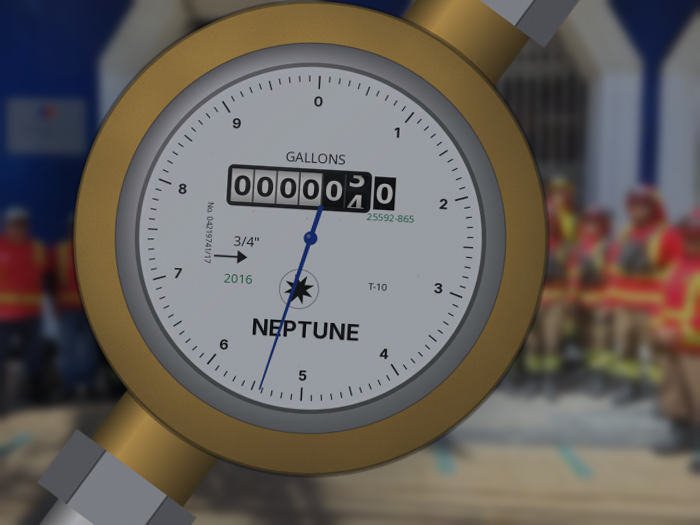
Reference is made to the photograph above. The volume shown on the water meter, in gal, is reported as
35.4 gal
